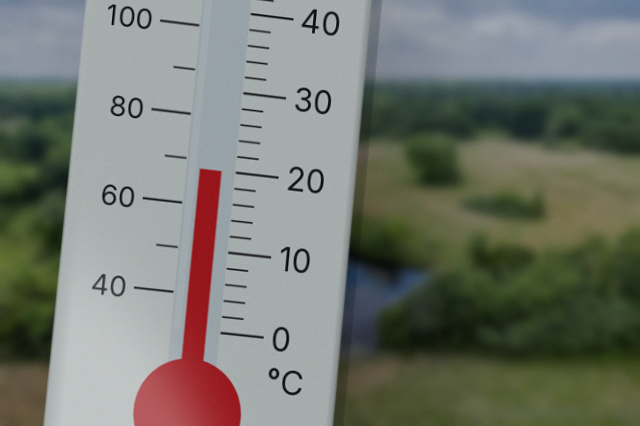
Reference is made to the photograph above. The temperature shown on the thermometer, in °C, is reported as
20 °C
